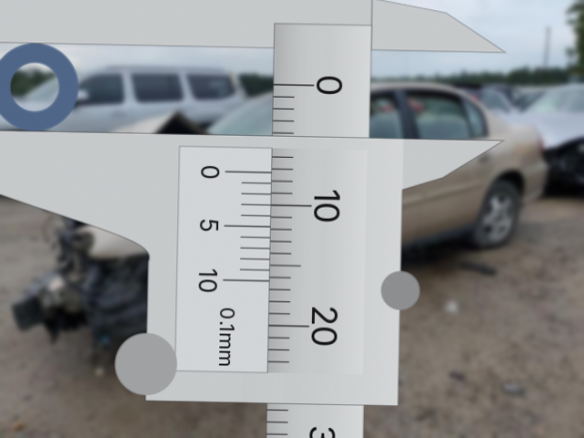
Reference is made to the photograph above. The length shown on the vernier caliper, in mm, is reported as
7.3 mm
